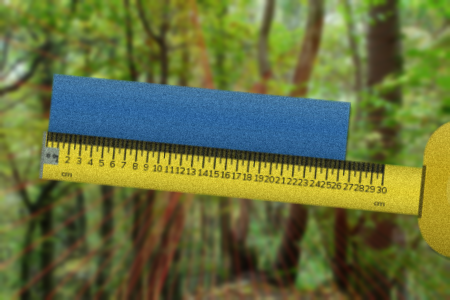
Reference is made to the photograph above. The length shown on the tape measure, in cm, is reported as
26.5 cm
